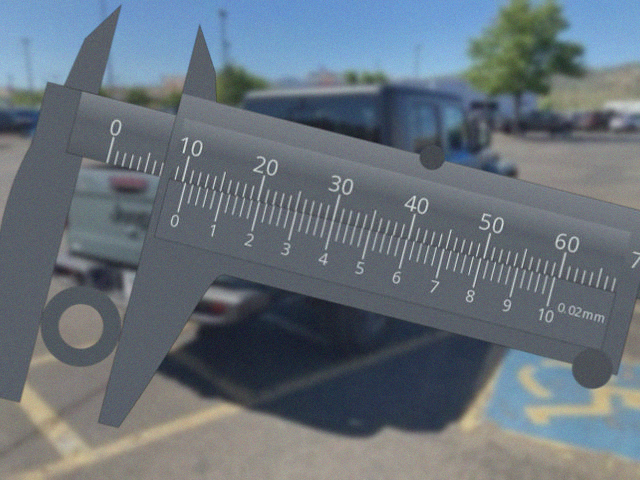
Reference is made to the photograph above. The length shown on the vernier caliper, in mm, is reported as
10.4 mm
